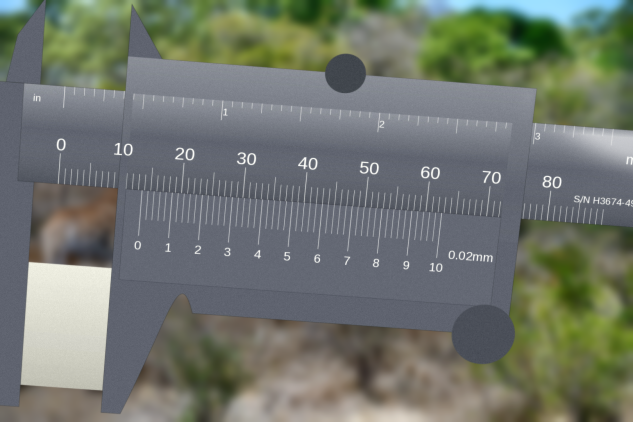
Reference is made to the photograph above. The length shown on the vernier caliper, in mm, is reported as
13.6 mm
